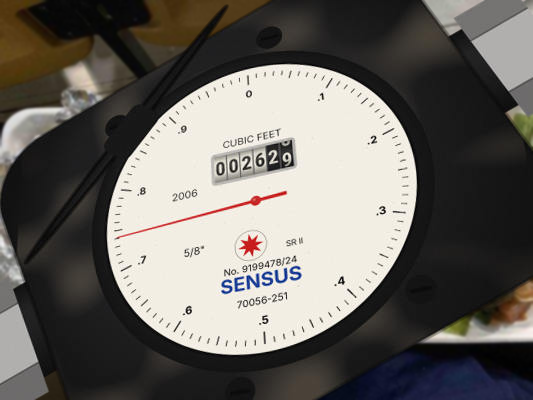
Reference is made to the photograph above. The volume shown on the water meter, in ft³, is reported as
2628.74 ft³
